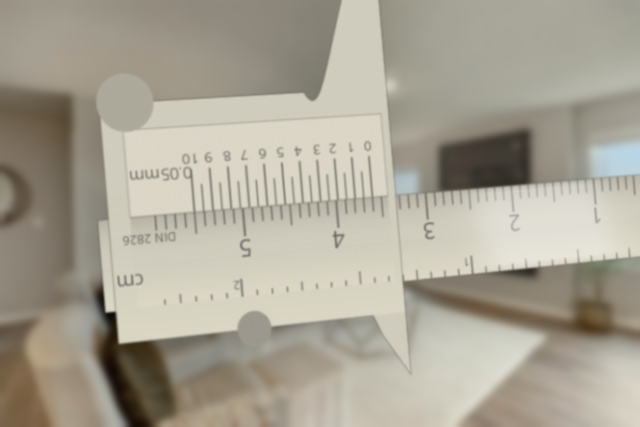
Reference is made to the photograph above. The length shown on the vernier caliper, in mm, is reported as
36.0 mm
